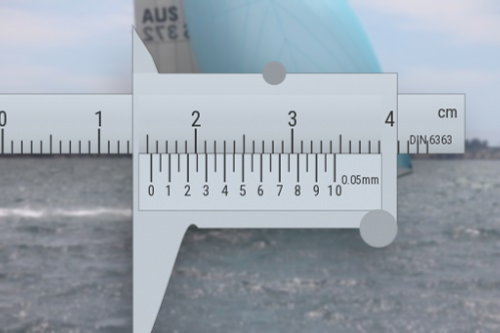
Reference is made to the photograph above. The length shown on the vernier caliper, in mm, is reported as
15.4 mm
